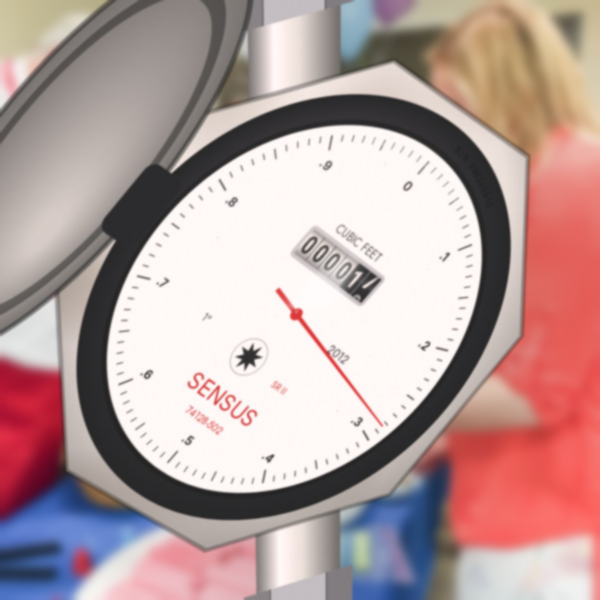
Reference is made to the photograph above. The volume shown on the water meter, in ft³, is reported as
17.28 ft³
